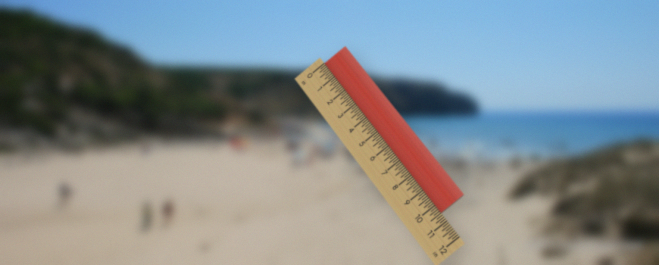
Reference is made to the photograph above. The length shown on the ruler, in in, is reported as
10.5 in
